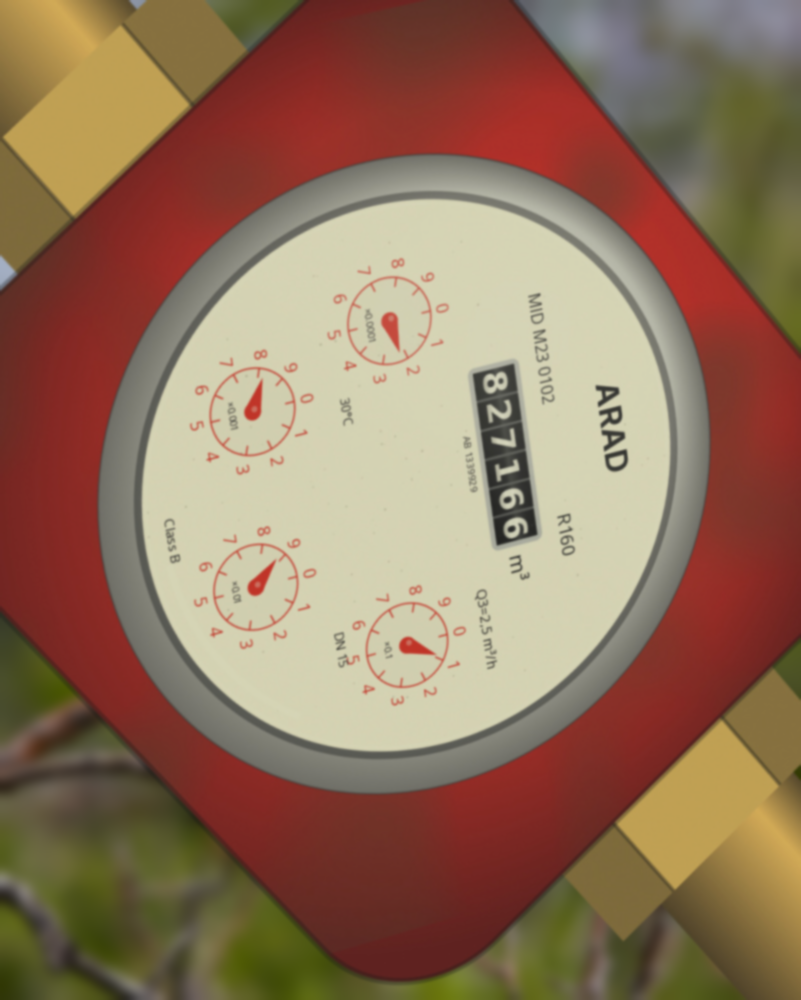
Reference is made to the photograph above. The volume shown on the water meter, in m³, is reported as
827166.0882 m³
